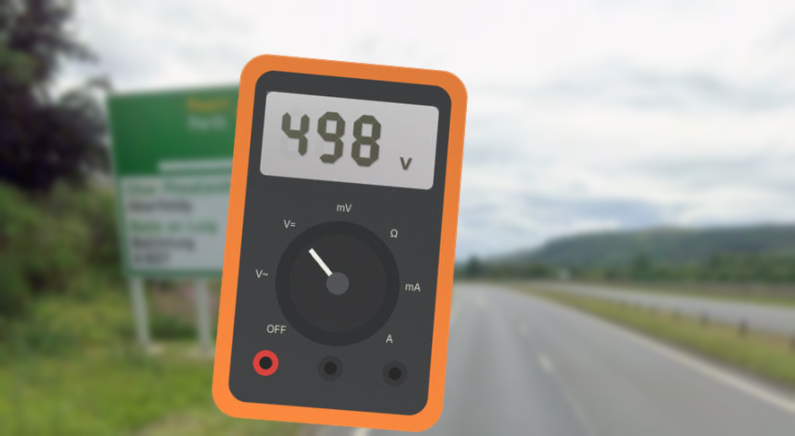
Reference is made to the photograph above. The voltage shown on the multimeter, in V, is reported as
498 V
